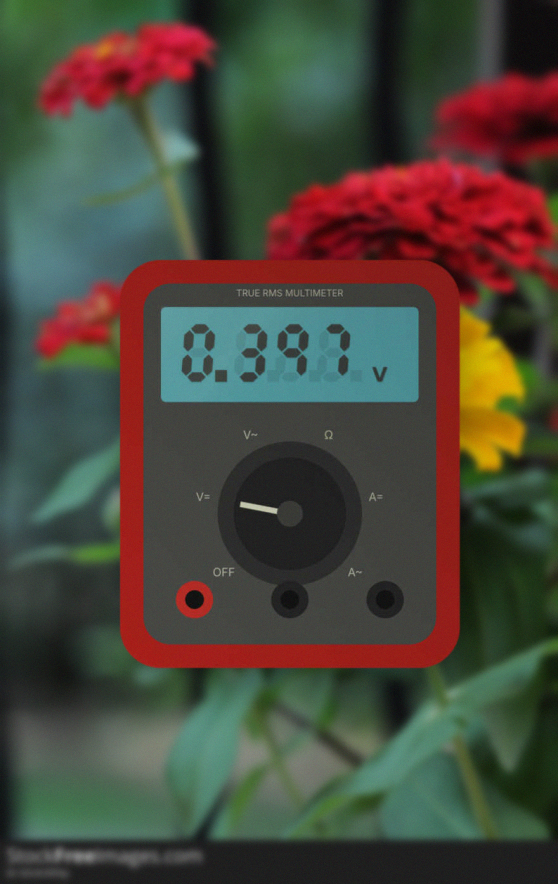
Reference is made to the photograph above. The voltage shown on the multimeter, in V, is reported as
0.397 V
